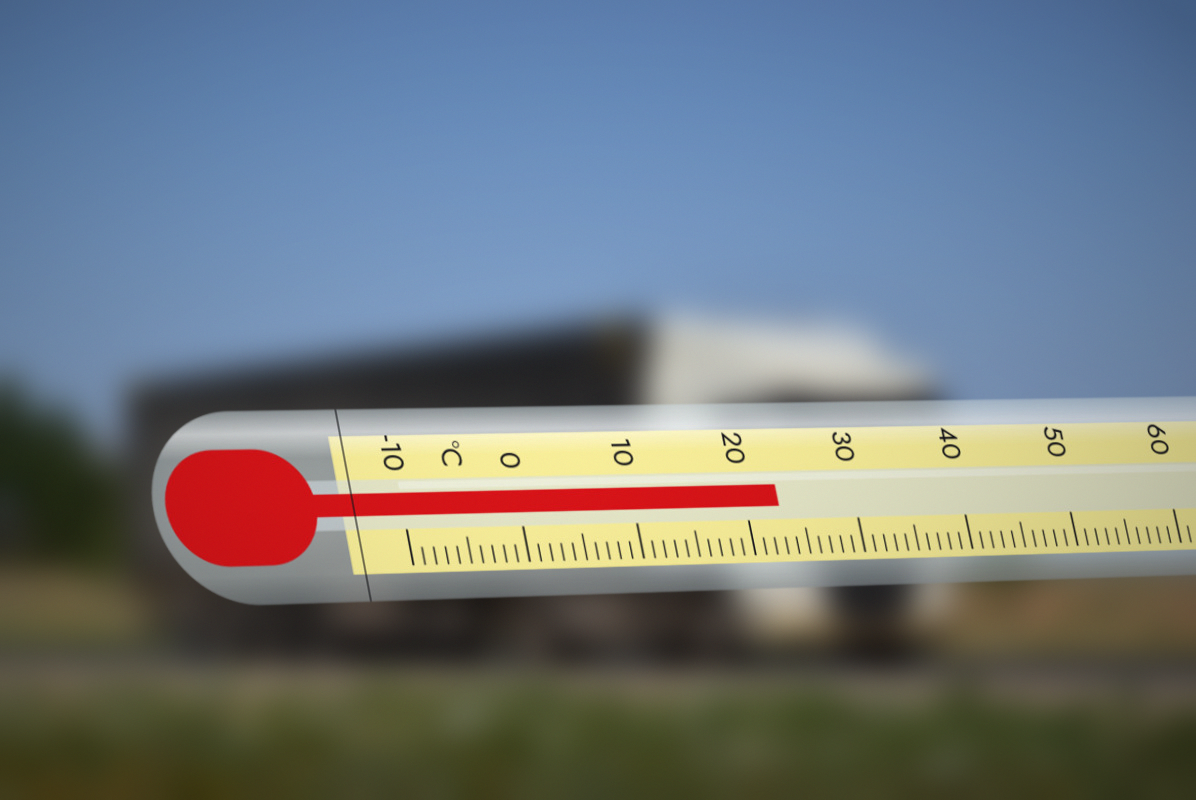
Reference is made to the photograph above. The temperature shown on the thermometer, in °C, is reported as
23 °C
